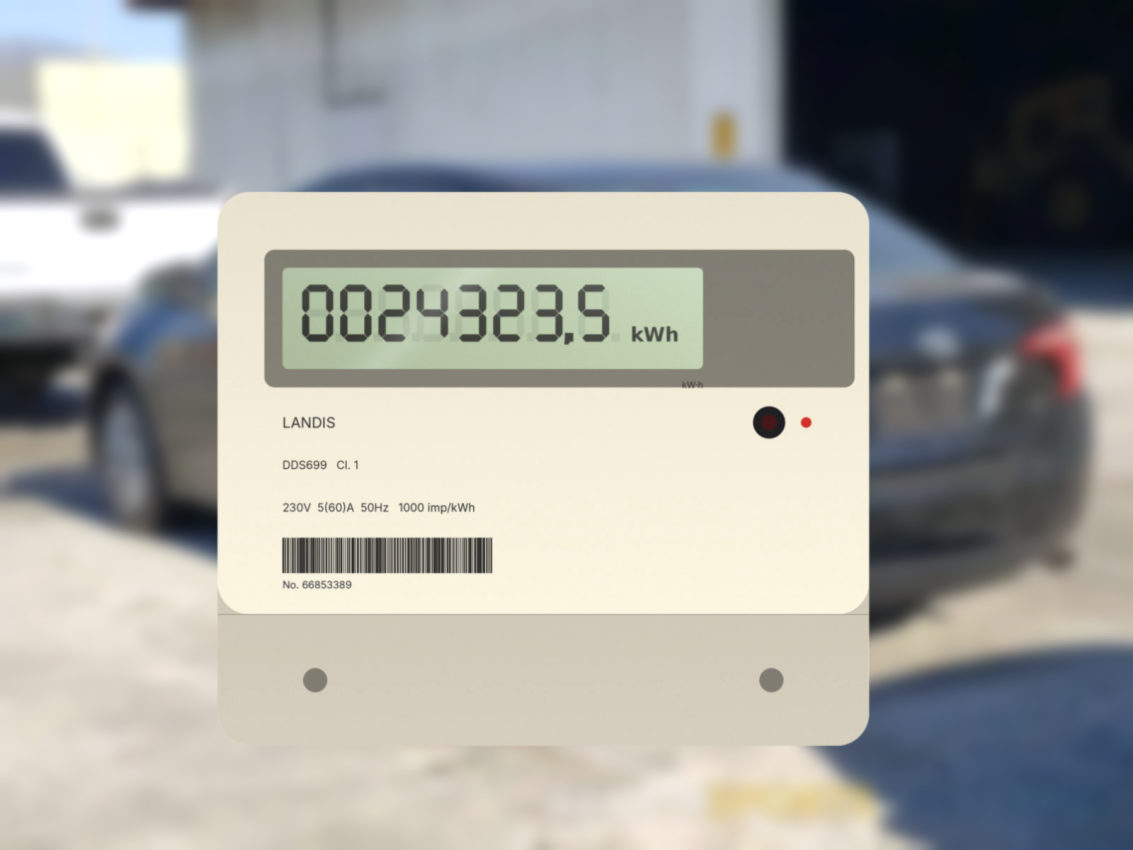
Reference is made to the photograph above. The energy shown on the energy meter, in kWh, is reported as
24323.5 kWh
